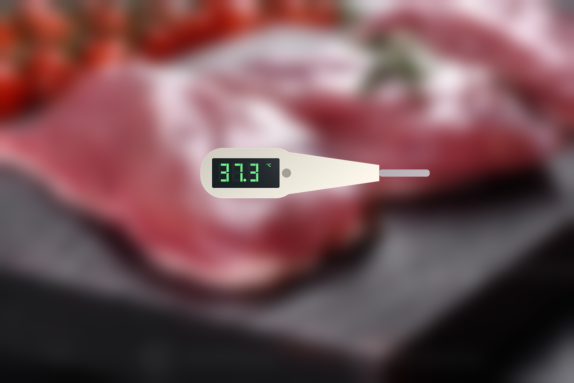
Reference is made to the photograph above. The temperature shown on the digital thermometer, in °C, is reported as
37.3 °C
